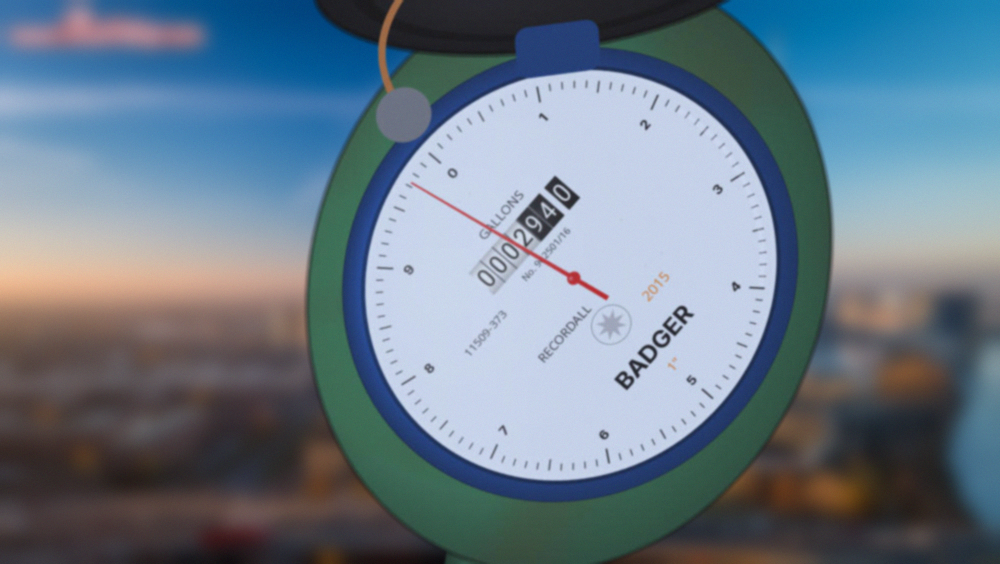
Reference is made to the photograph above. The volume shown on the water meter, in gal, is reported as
2939.7 gal
